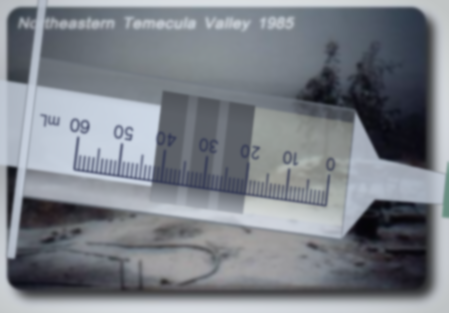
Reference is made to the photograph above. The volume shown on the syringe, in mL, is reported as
20 mL
